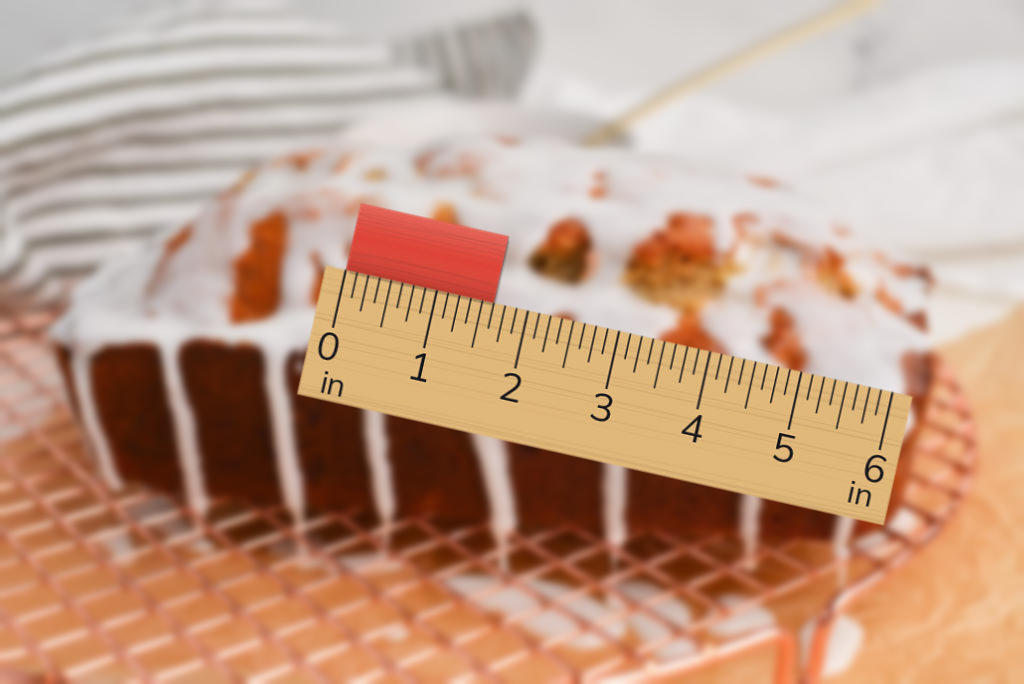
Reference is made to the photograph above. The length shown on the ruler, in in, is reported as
1.625 in
